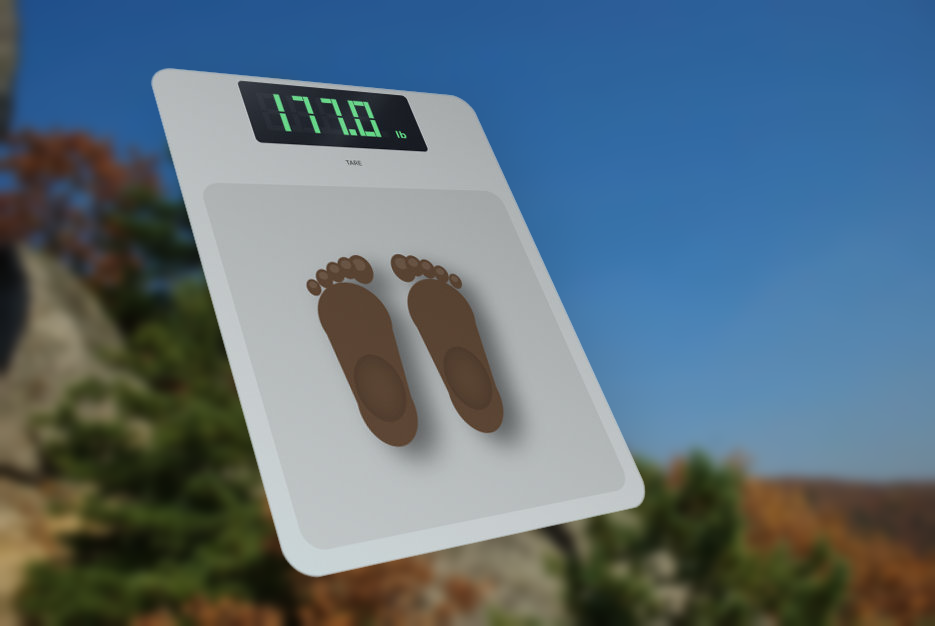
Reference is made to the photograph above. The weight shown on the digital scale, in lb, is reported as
177.0 lb
